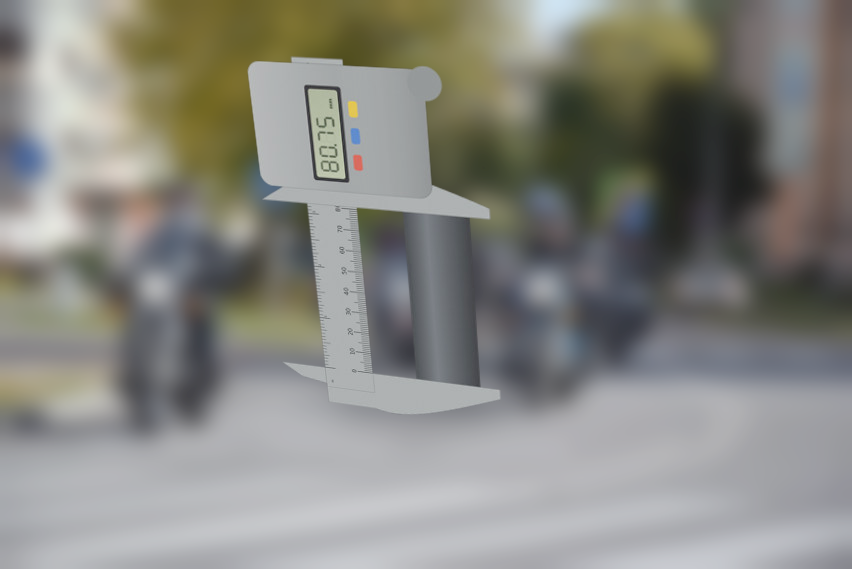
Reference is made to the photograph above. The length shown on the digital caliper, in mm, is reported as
80.75 mm
